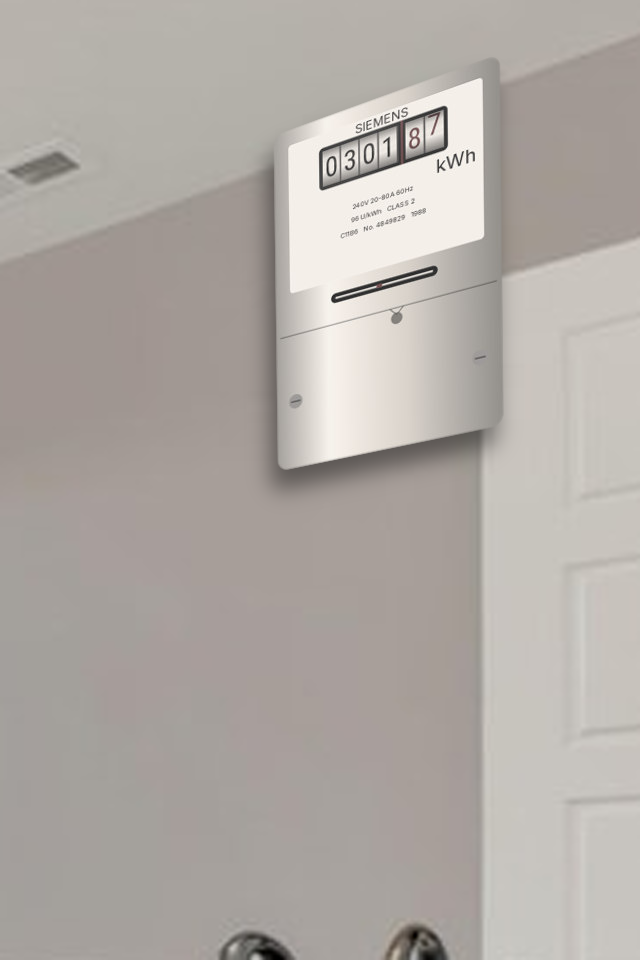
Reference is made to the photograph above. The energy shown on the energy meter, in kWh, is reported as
301.87 kWh
